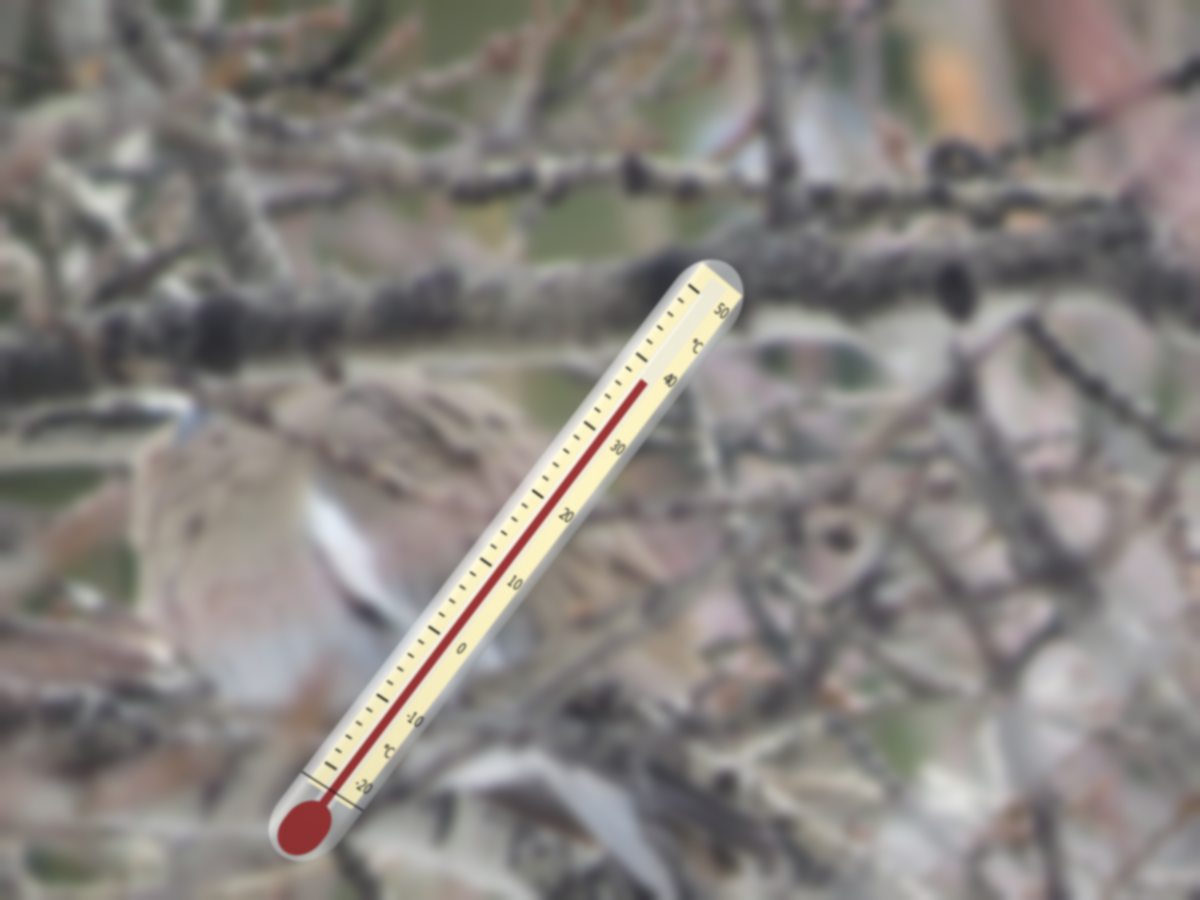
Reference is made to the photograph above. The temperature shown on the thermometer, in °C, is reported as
38 °C
